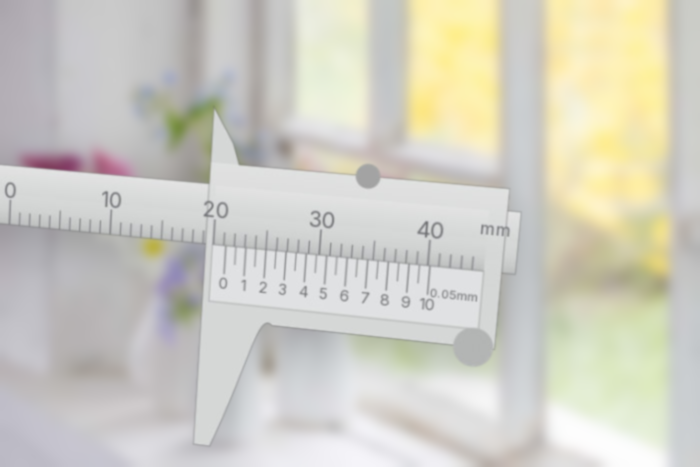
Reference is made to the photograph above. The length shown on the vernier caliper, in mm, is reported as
21.2 mm
